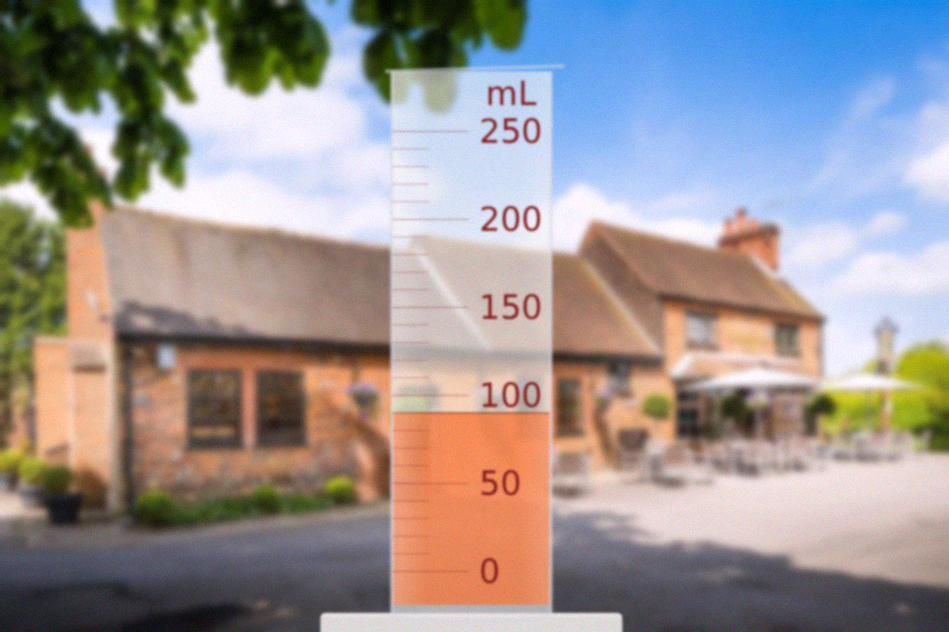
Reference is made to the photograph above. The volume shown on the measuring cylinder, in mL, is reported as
90 mL
